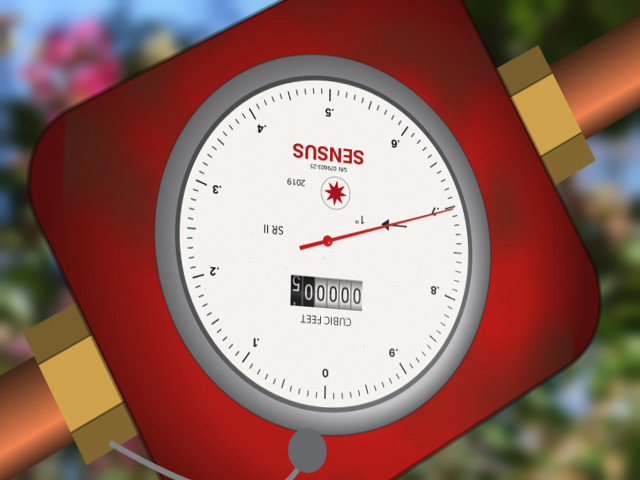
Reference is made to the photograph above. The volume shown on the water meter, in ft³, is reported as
4.70 ft³
